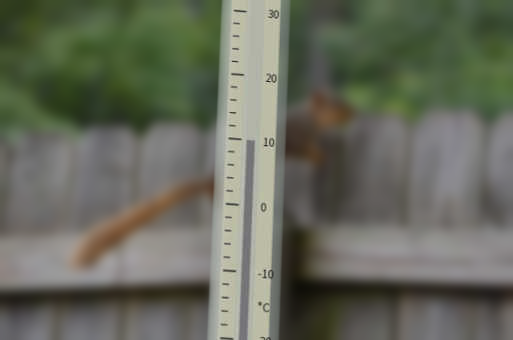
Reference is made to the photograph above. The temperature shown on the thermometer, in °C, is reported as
10 °C
